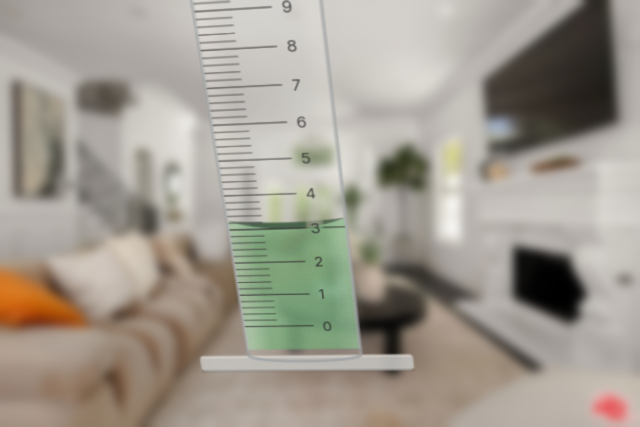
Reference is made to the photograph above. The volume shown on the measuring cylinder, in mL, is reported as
3 mL
